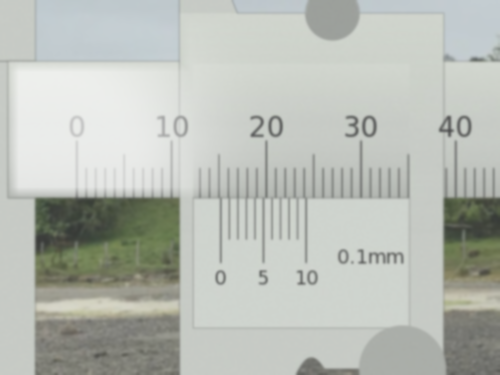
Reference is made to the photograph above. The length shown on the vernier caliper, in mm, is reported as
15.2 mm
